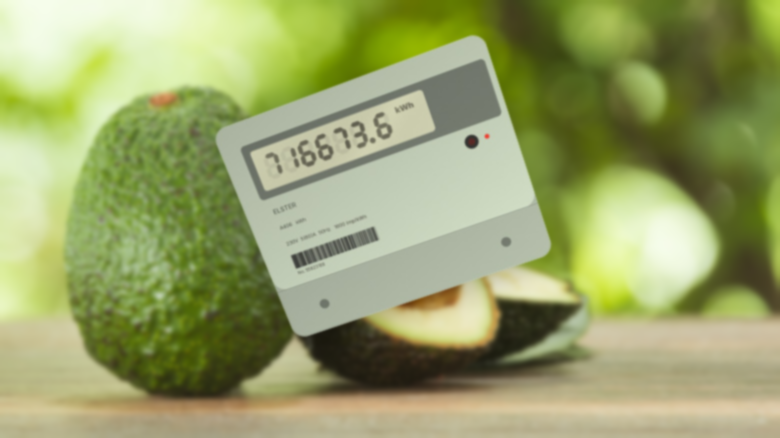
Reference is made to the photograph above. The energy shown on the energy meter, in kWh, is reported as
716673.6 kWh
